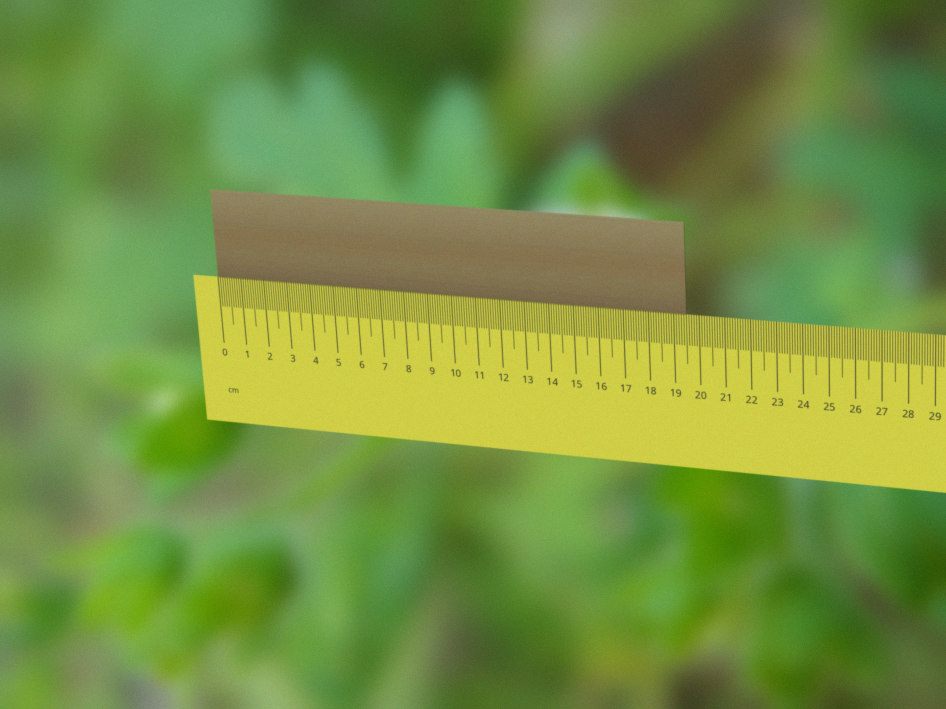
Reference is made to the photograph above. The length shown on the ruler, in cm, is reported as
19.5 cm
